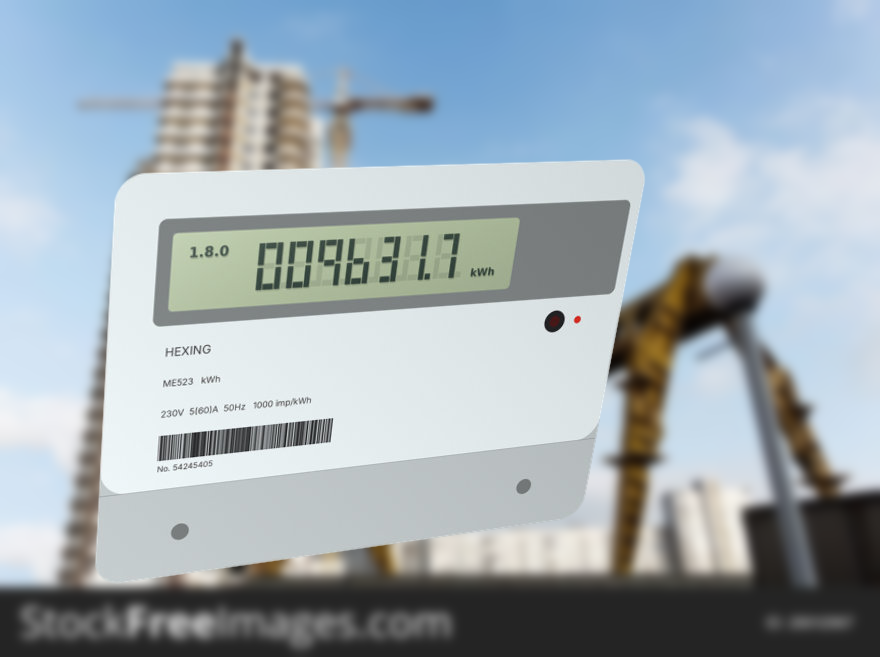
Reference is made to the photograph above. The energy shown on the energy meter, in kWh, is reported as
9631.7 kWh
